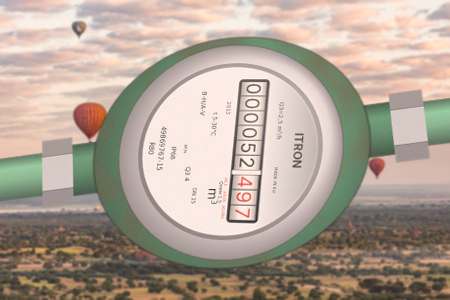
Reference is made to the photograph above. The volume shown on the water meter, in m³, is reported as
52.497 m³
